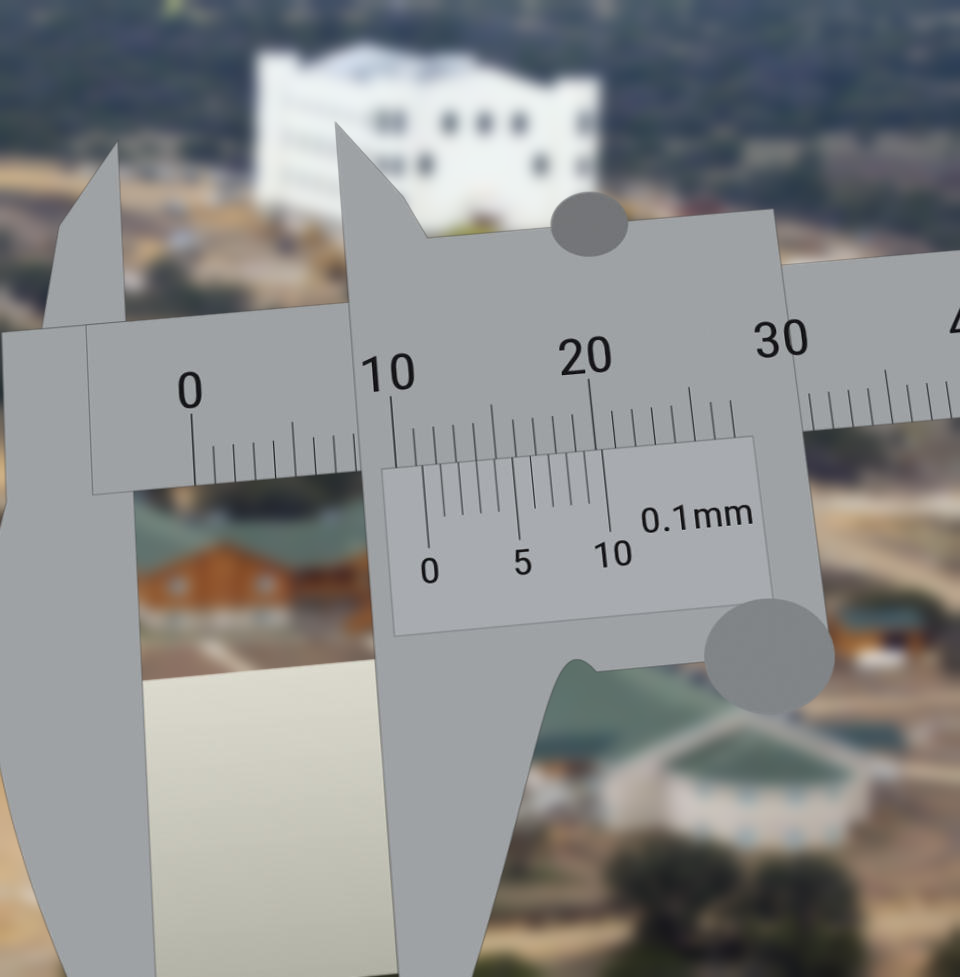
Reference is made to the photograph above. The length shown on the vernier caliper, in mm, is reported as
11.3 mm
